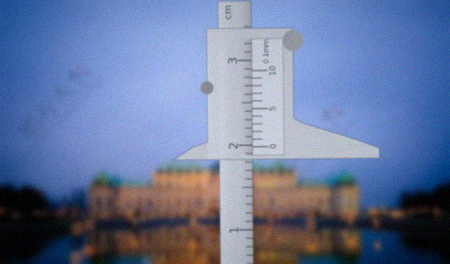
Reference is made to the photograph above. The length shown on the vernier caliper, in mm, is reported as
19.8 mm
